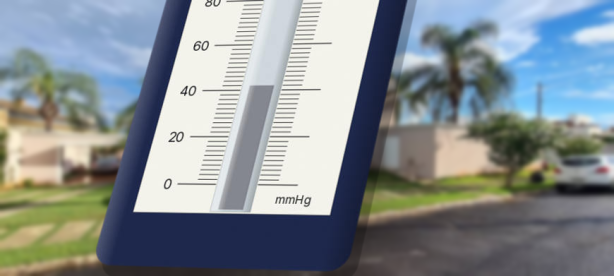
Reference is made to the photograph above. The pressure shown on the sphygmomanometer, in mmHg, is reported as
42 mmHg
